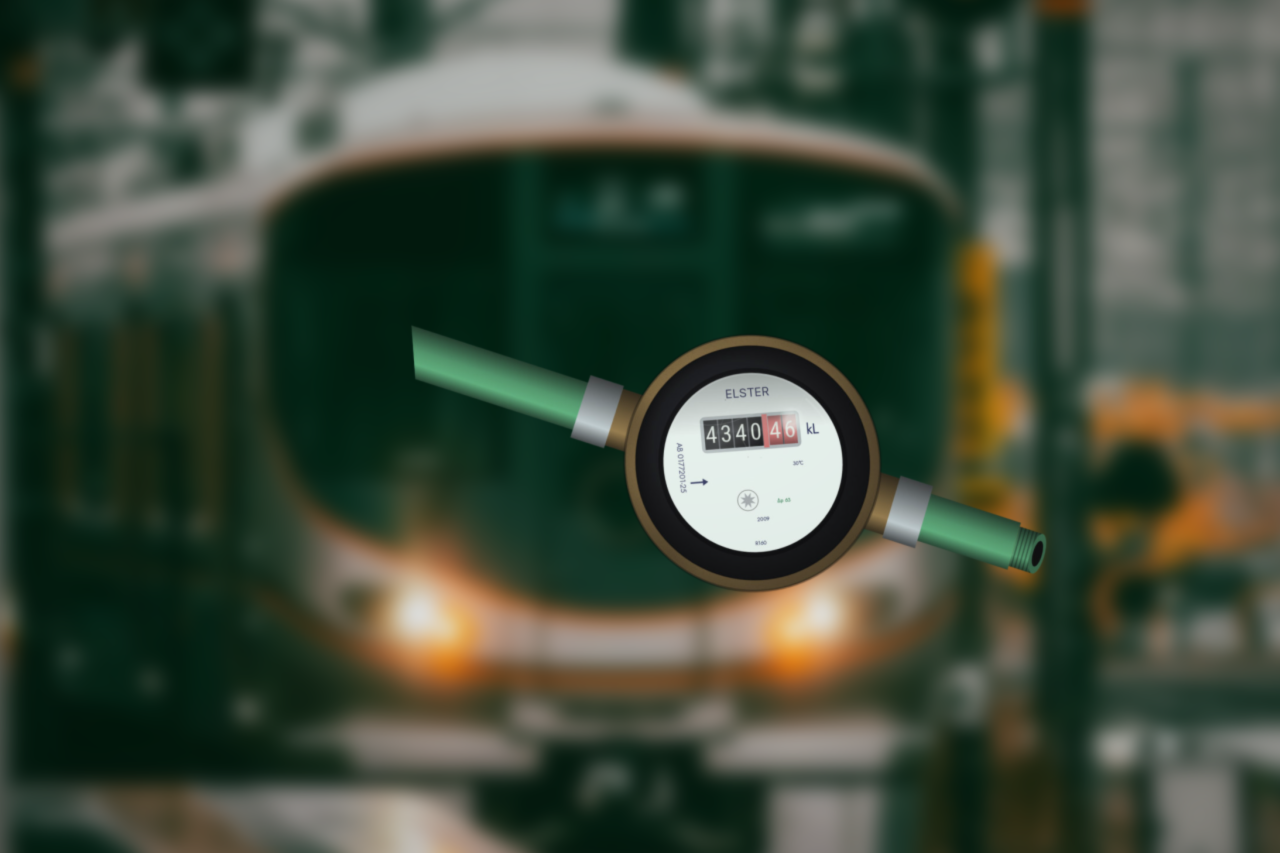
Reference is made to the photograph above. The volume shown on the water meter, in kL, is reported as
4340.46 kL
